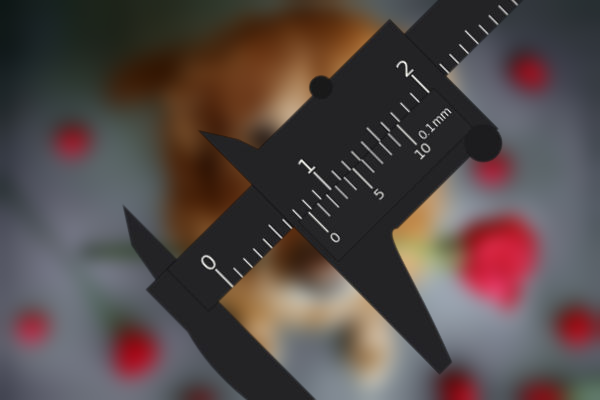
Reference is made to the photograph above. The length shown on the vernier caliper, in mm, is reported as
7.7 mm
